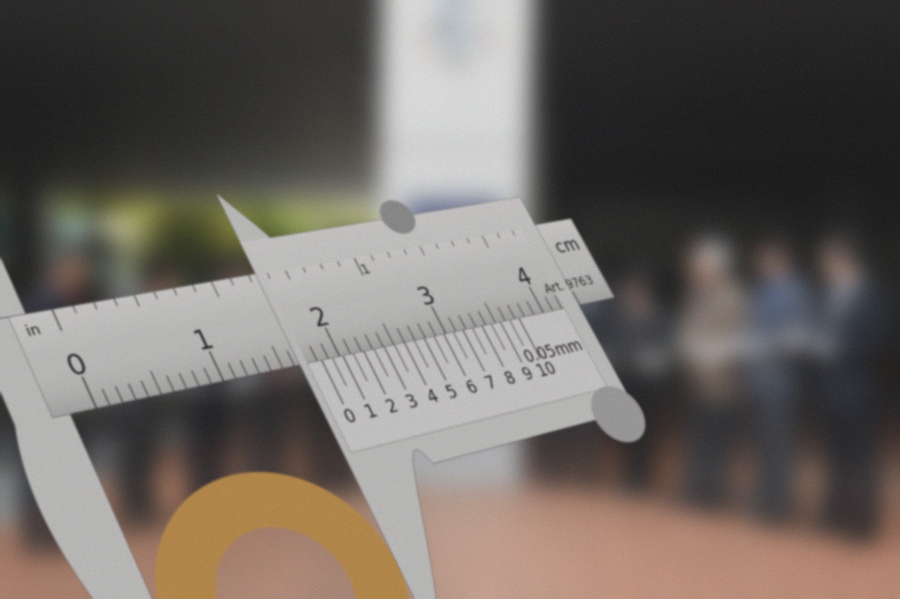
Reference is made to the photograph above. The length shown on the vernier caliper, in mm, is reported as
18.4 mm
